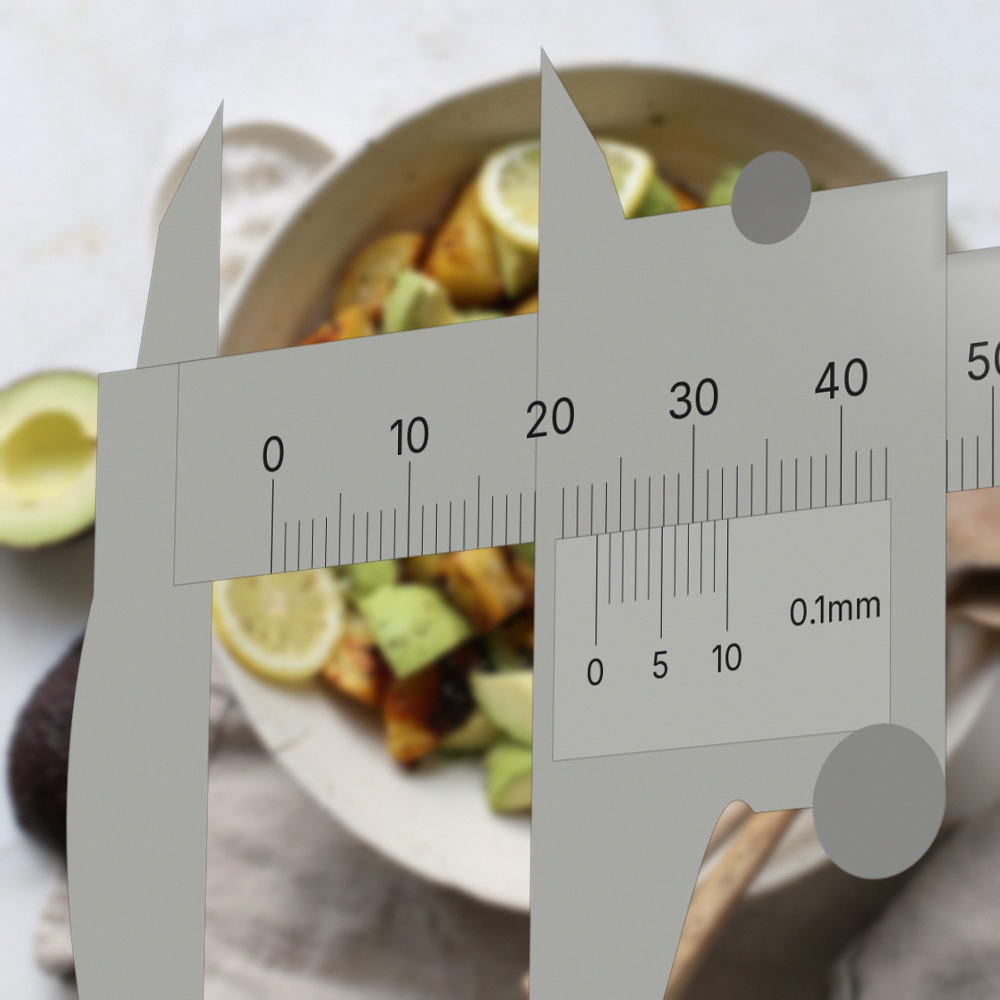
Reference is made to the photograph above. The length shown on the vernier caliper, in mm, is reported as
23.4 mm
